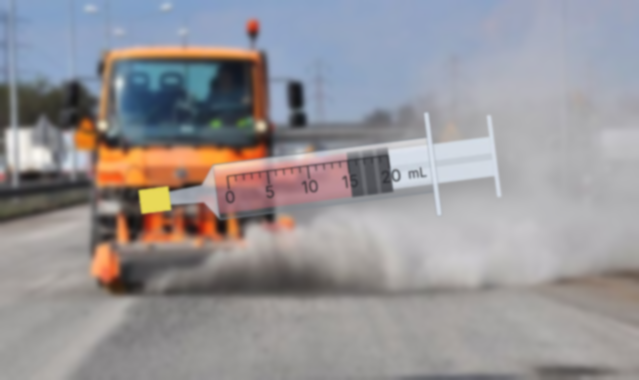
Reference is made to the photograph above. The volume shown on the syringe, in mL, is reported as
15 mL
